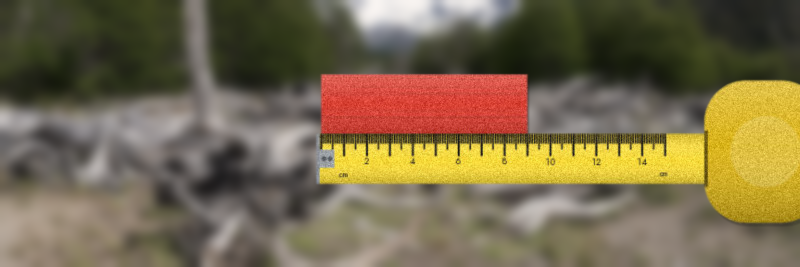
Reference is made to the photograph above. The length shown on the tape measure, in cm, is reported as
9 cm
